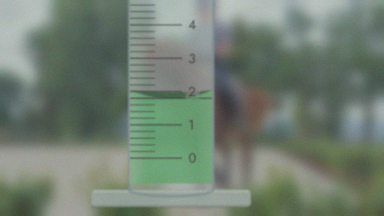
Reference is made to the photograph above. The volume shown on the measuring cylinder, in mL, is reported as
1.8 mL
